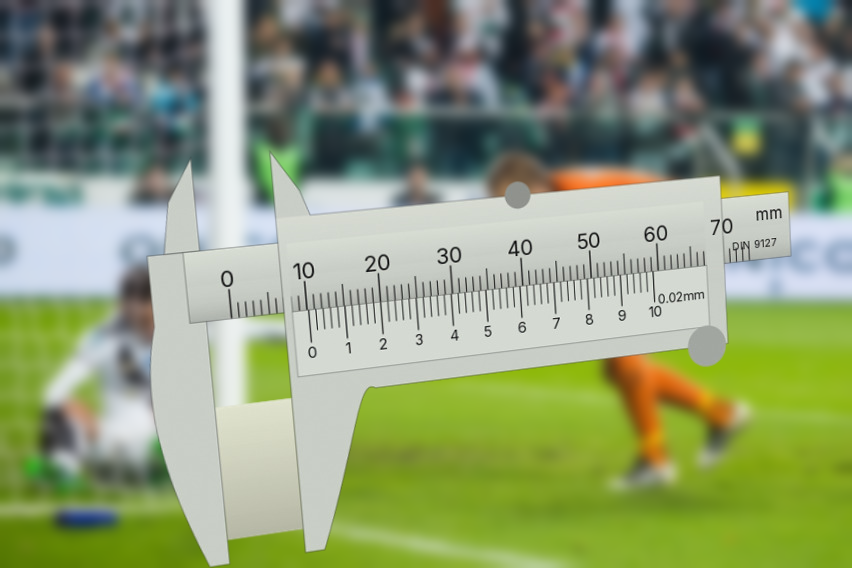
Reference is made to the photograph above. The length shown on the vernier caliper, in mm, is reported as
10.2 mm
